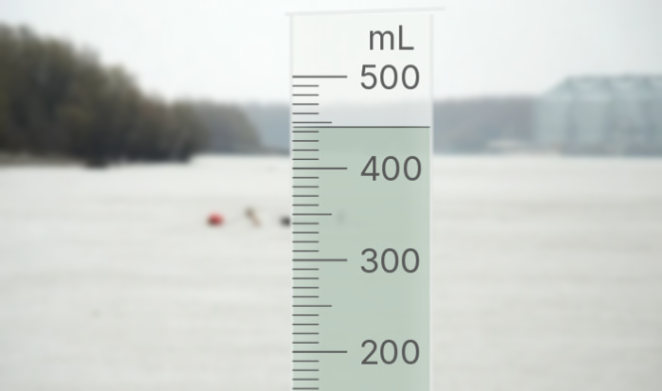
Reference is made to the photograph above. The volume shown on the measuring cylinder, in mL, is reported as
445 mL
